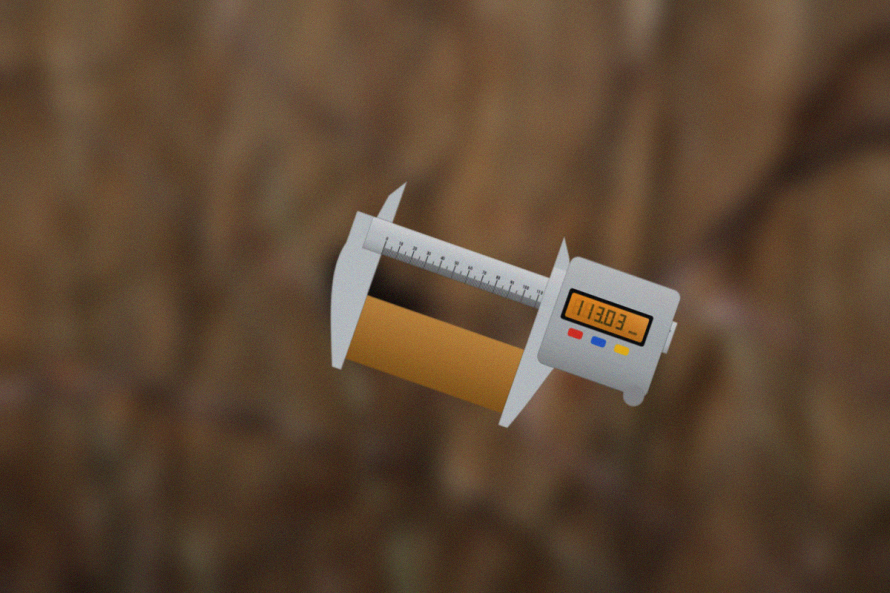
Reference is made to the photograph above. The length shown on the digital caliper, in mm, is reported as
113.03 mm
